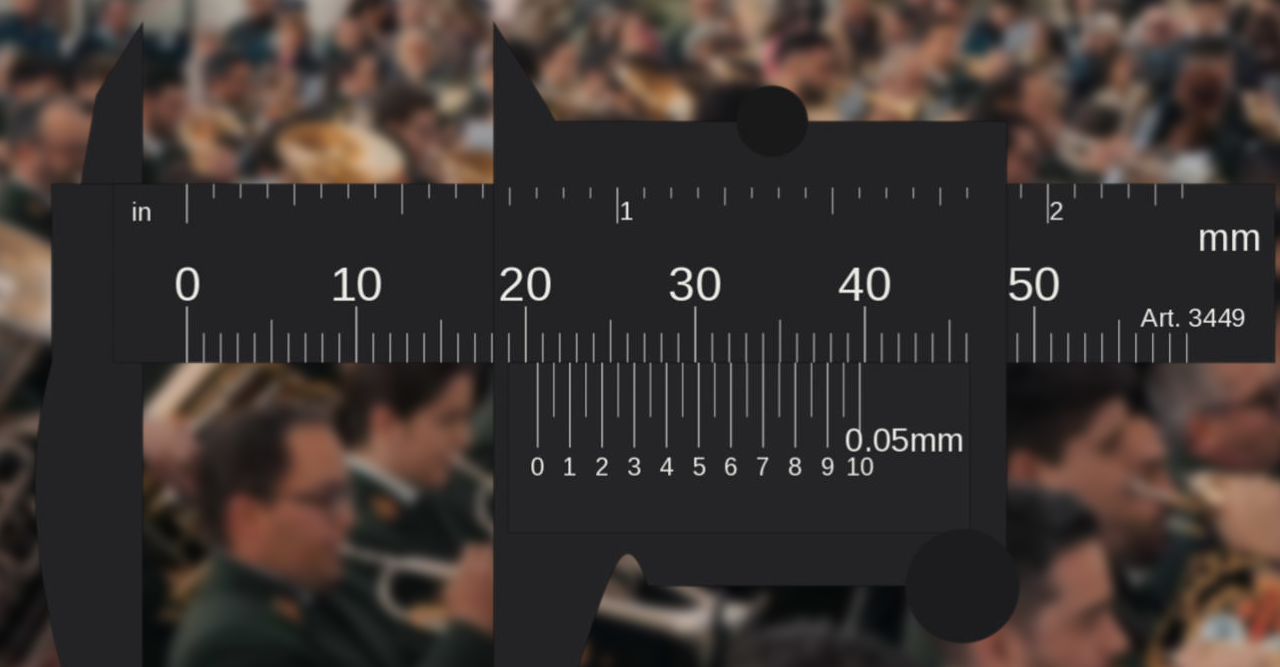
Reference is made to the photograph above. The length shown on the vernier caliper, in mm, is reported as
20.7 mm
